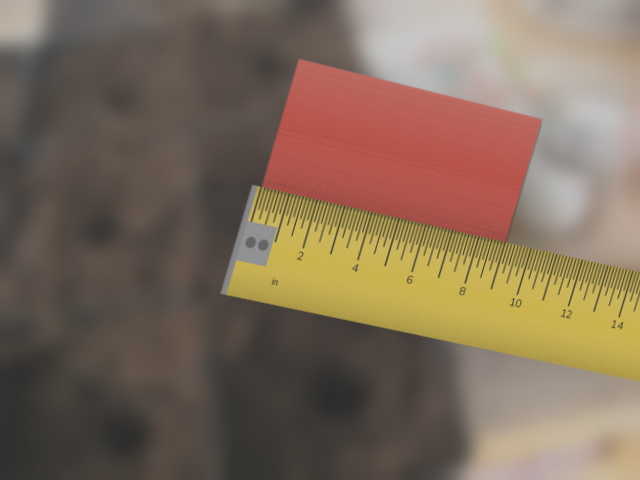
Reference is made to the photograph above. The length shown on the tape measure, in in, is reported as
9 in
